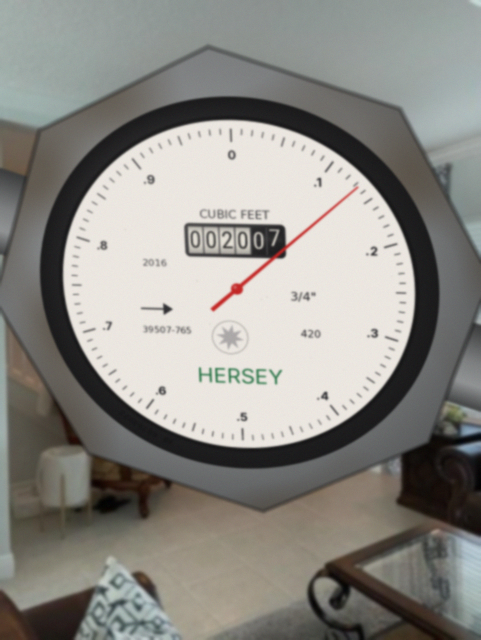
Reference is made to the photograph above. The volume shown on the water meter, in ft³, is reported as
2007.13 ft³
